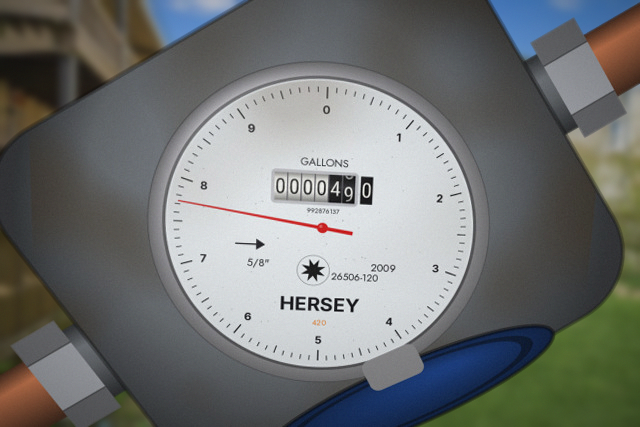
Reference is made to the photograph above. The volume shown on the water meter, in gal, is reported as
487.7 gal
